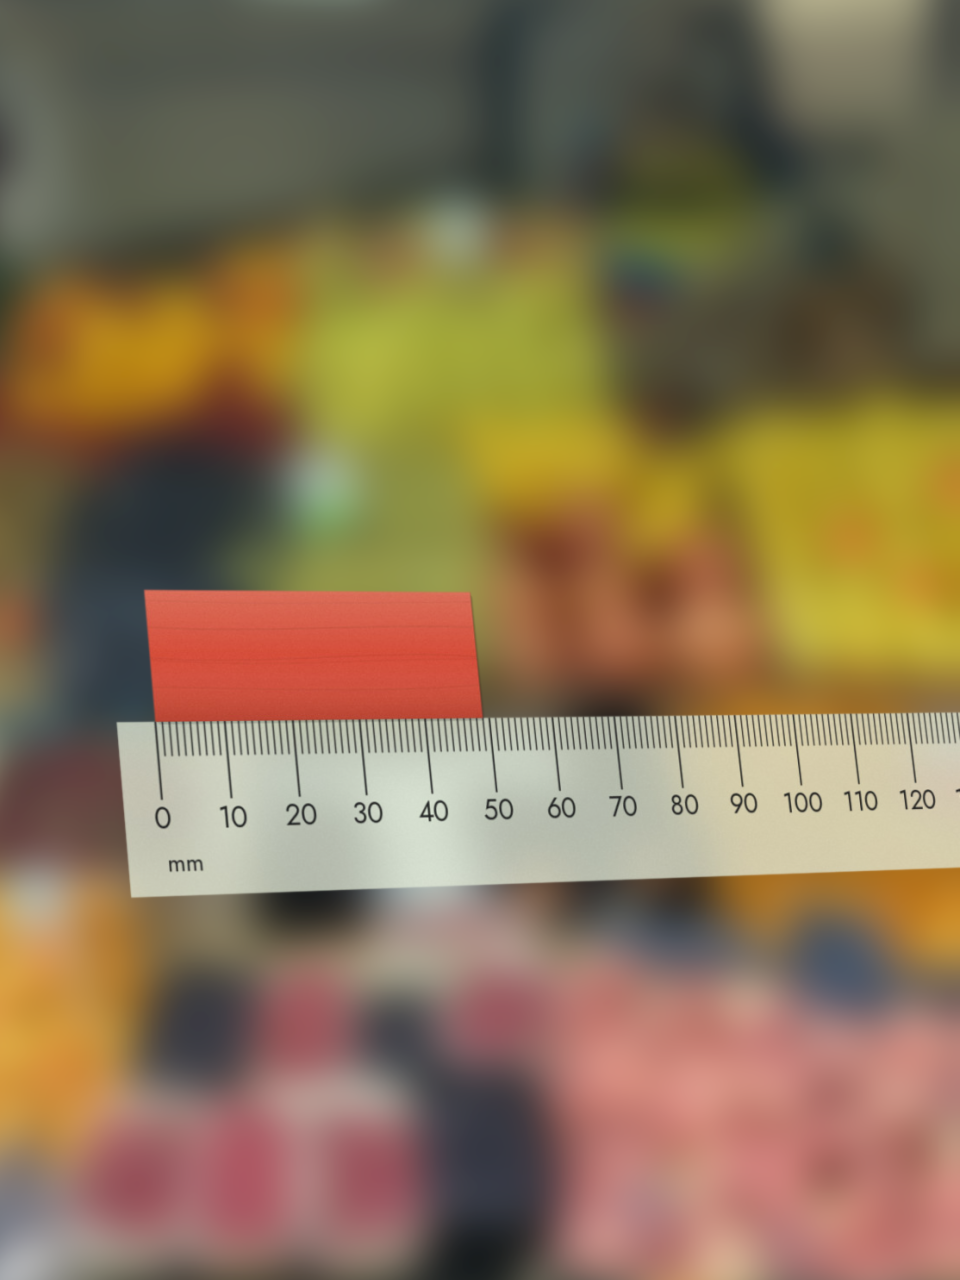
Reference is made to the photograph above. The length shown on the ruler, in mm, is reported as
49 mm
